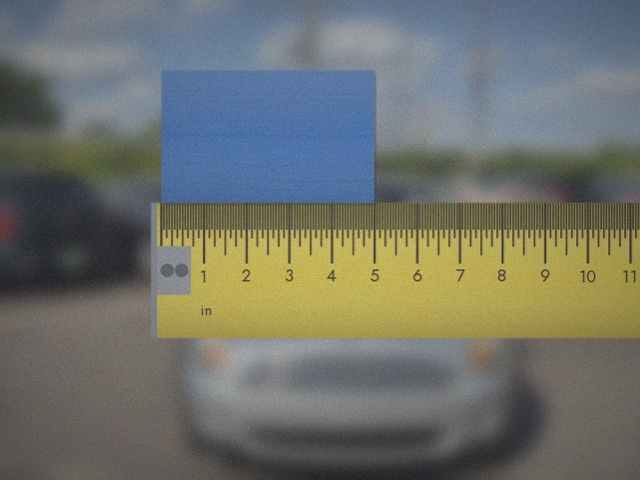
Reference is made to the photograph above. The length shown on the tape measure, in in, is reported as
5 in
